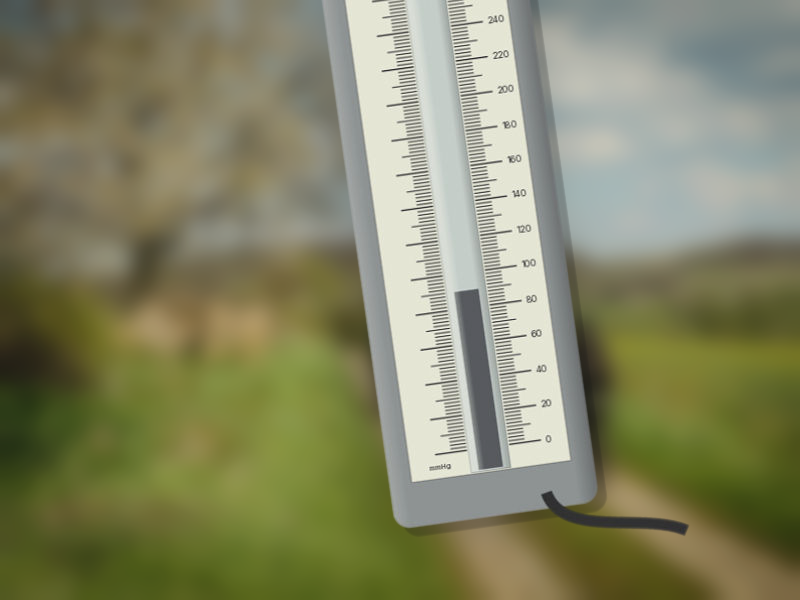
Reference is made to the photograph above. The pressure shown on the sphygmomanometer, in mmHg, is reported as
90 mmHg
